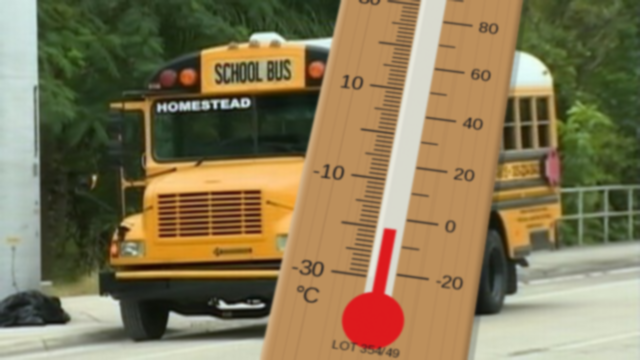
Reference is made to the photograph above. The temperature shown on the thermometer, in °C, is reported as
-20 °C
